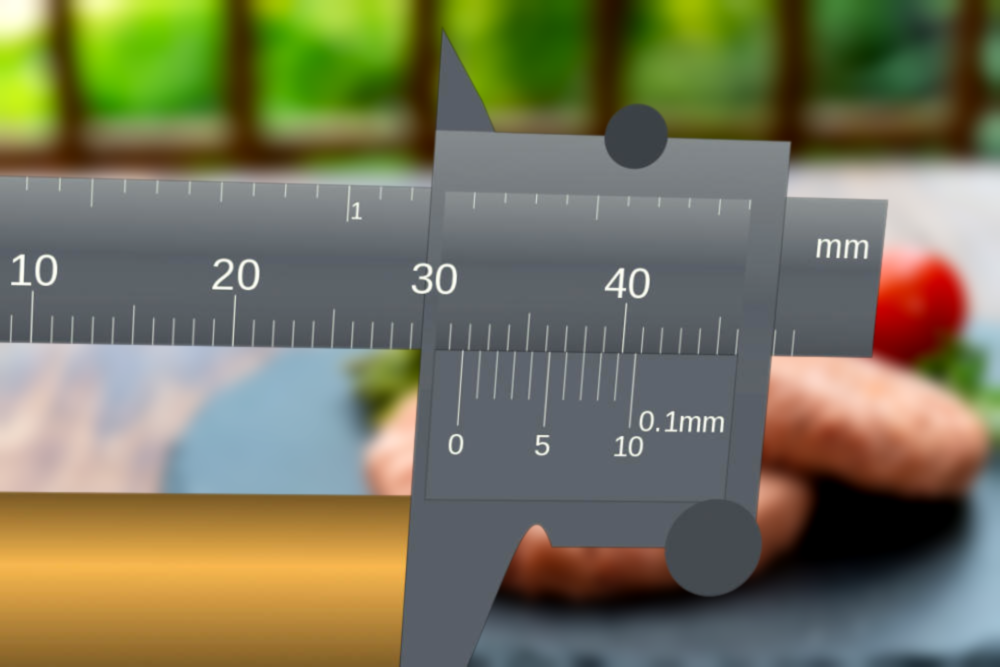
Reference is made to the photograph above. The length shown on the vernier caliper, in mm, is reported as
31.7 mm
